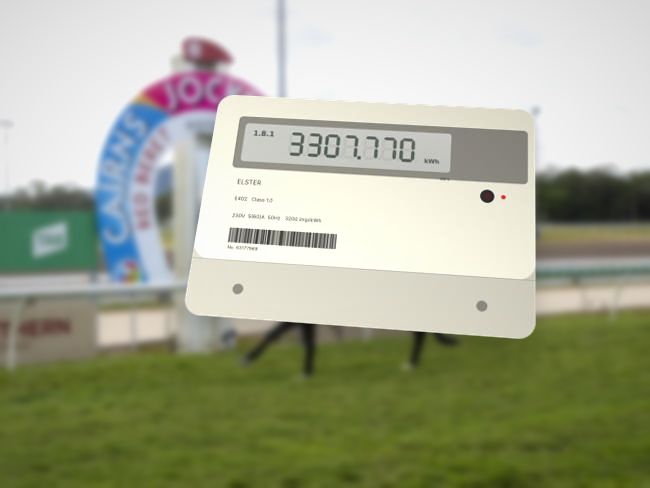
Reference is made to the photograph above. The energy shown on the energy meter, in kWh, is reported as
3307.770 kWh
